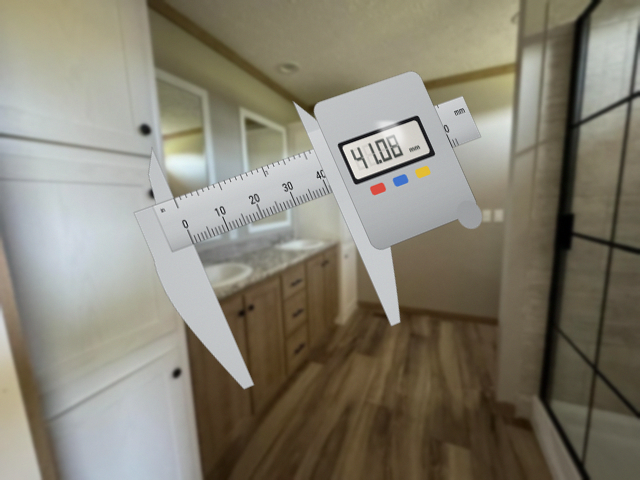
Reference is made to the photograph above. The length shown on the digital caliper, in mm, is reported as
41.08 mm
